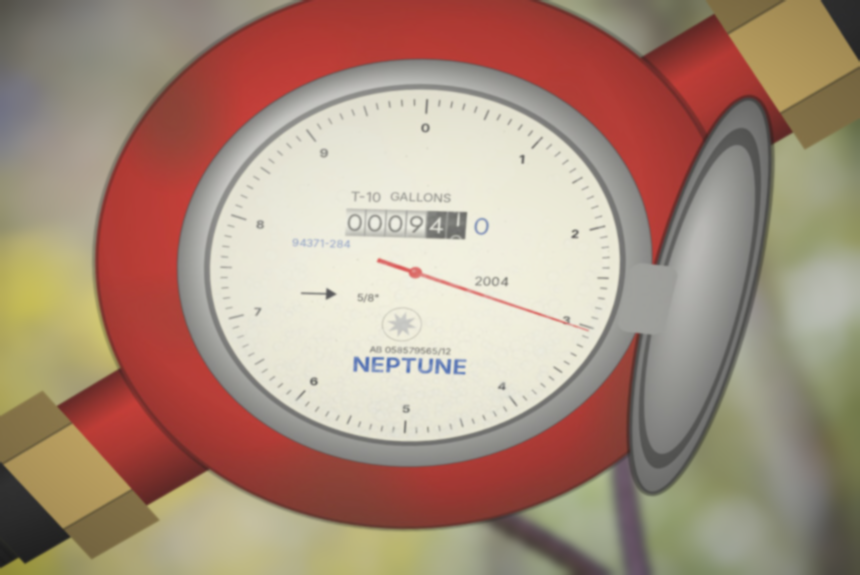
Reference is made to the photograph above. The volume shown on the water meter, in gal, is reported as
9413.0 gal
